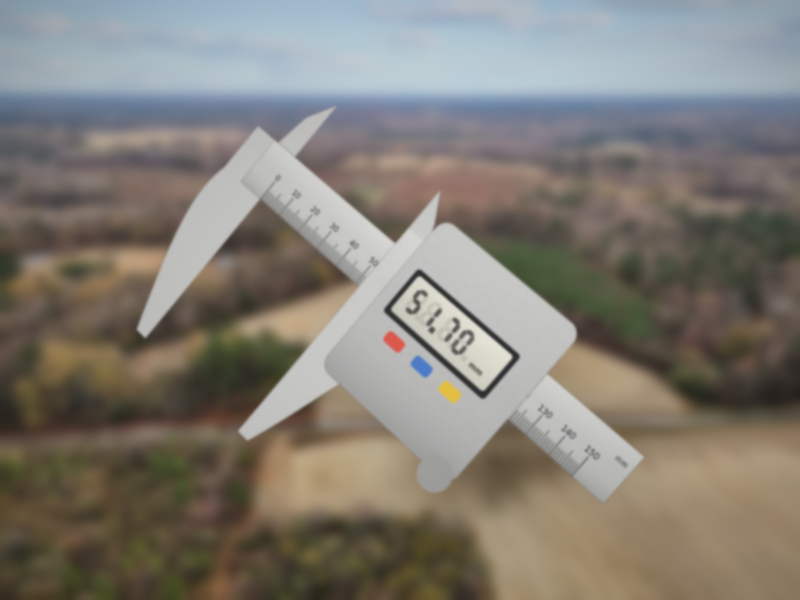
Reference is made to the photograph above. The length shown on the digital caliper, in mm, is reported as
51.70 mm
